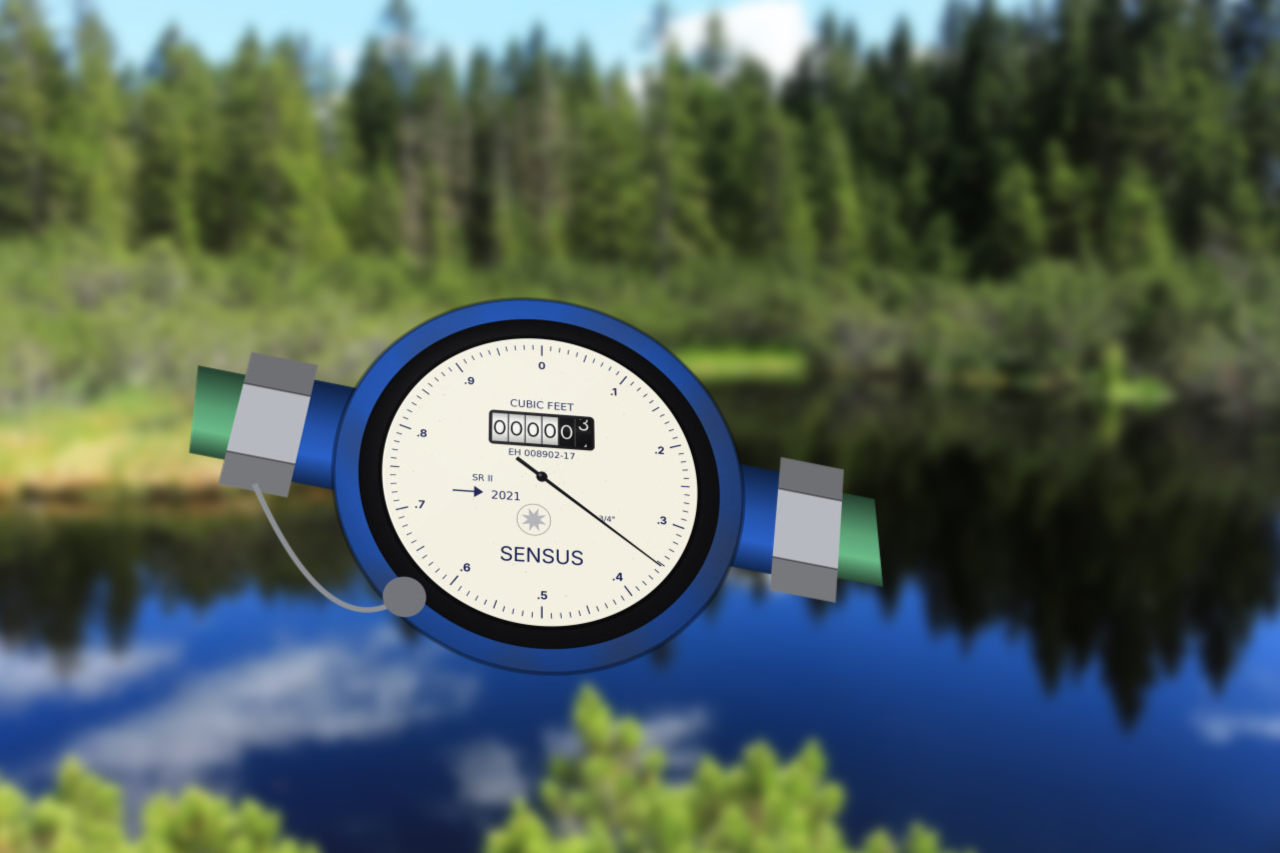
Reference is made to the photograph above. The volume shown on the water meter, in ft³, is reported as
3.35 ft³
